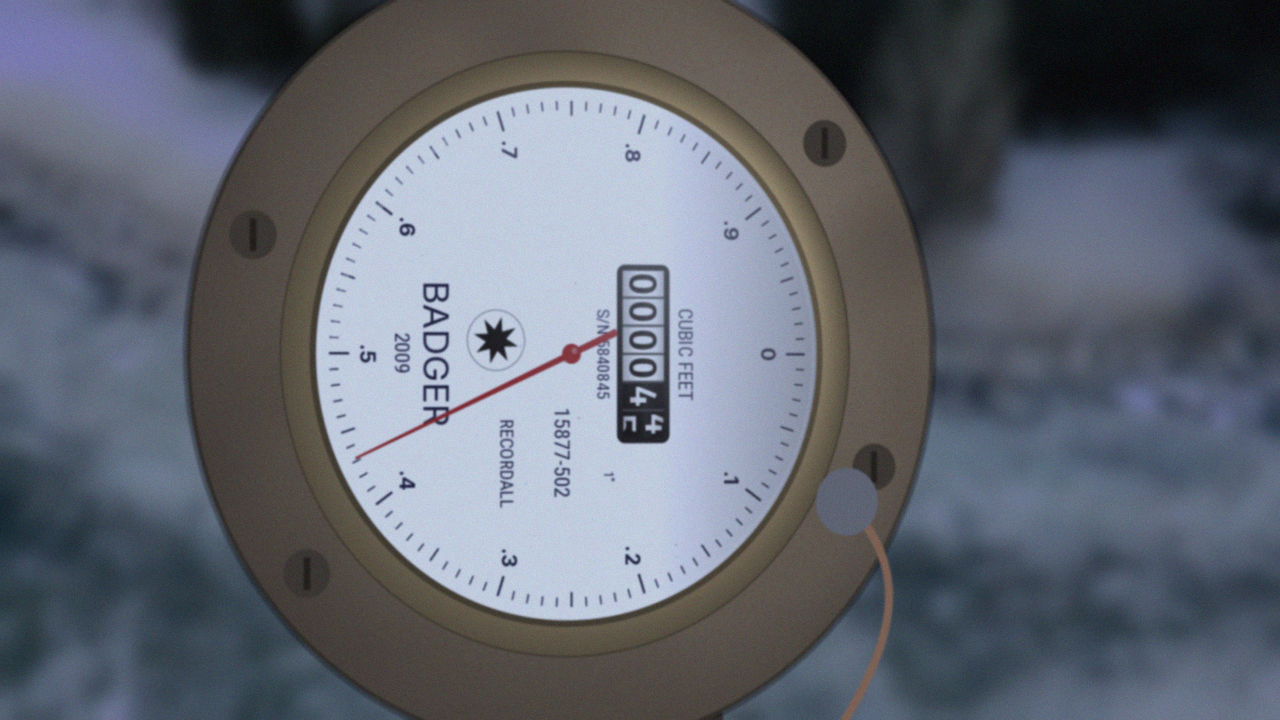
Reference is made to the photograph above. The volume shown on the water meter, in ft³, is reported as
44.43 ft³
